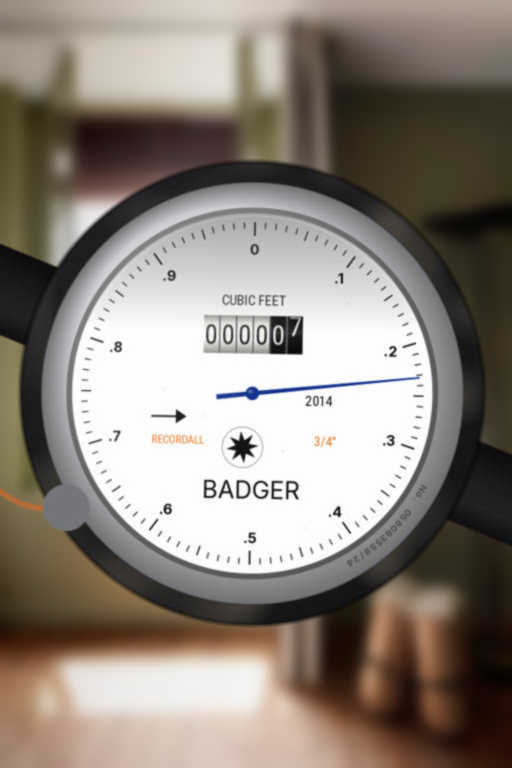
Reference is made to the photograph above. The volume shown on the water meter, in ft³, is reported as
7.23 ft³
